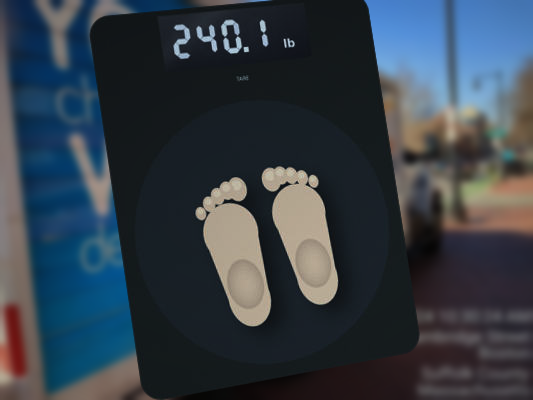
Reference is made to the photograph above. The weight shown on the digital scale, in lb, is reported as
240.1 lb
